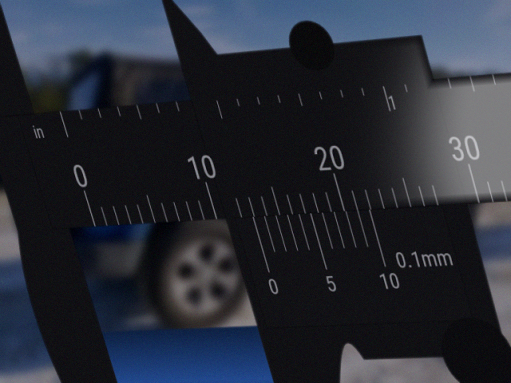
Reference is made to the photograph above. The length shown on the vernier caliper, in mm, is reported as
12.9 mm
